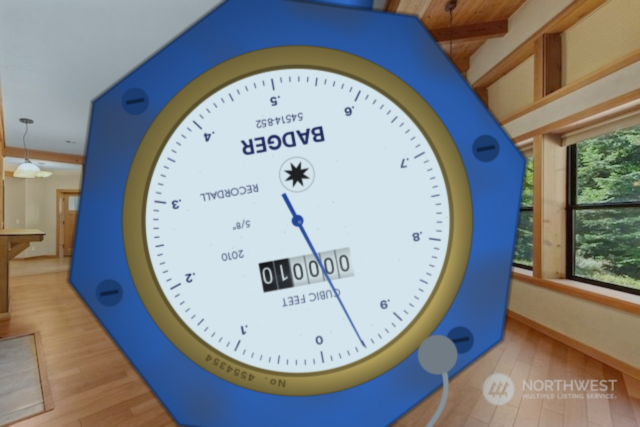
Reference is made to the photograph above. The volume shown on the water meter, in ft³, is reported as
9.95 ft³
